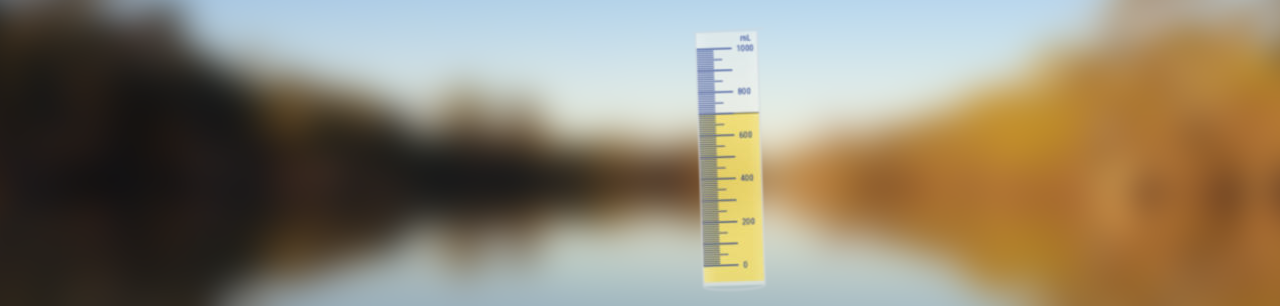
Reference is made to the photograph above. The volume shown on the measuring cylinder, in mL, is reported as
700 mL
